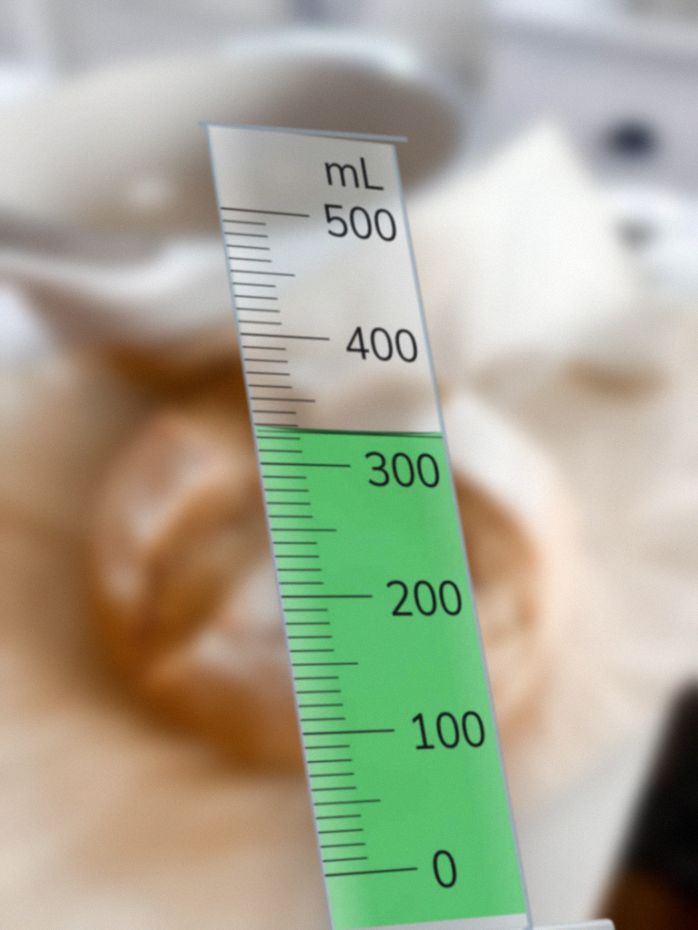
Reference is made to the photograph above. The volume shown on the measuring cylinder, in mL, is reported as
325 mL
